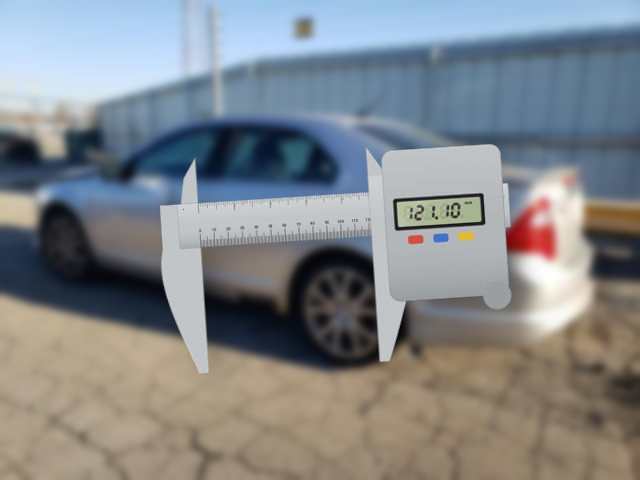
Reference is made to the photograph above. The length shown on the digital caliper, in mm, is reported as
121.10 mm
